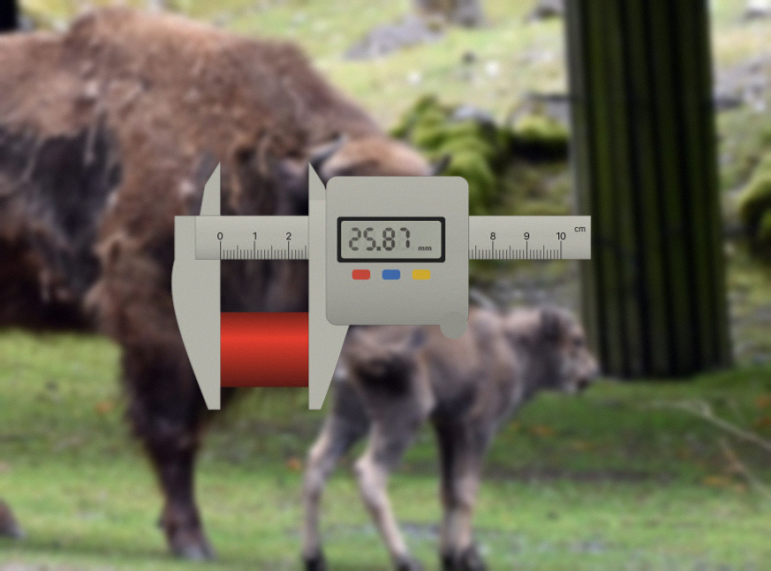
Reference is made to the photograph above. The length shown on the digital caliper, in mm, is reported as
25.87 mm
